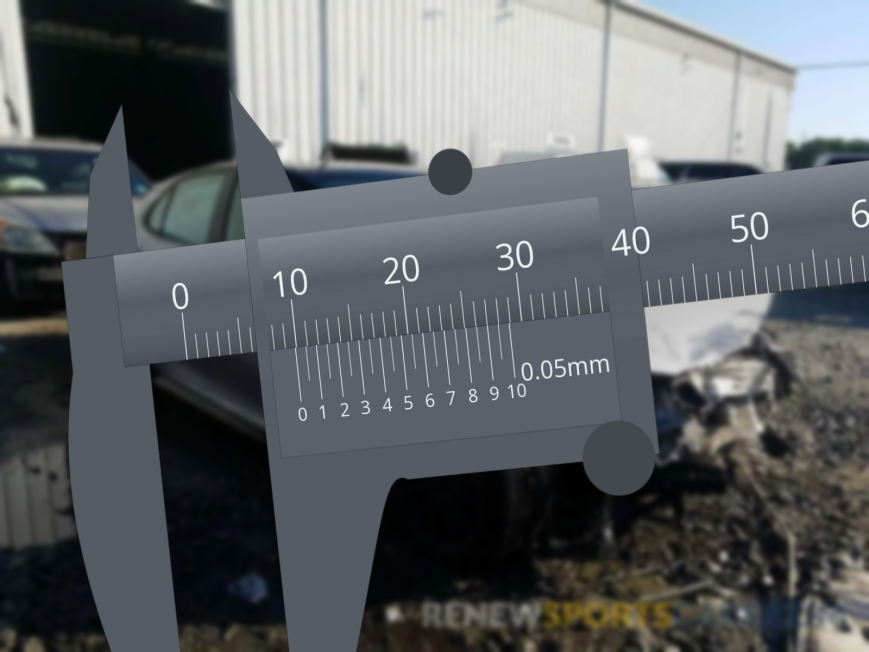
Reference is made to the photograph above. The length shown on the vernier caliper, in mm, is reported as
9.9 mm
